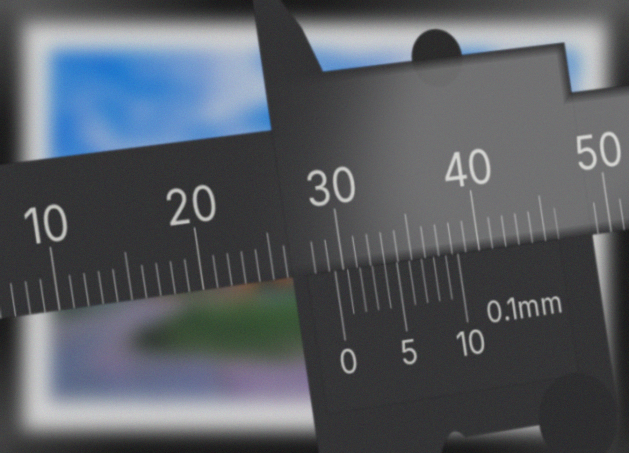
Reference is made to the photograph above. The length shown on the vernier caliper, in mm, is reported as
29.4 mm
